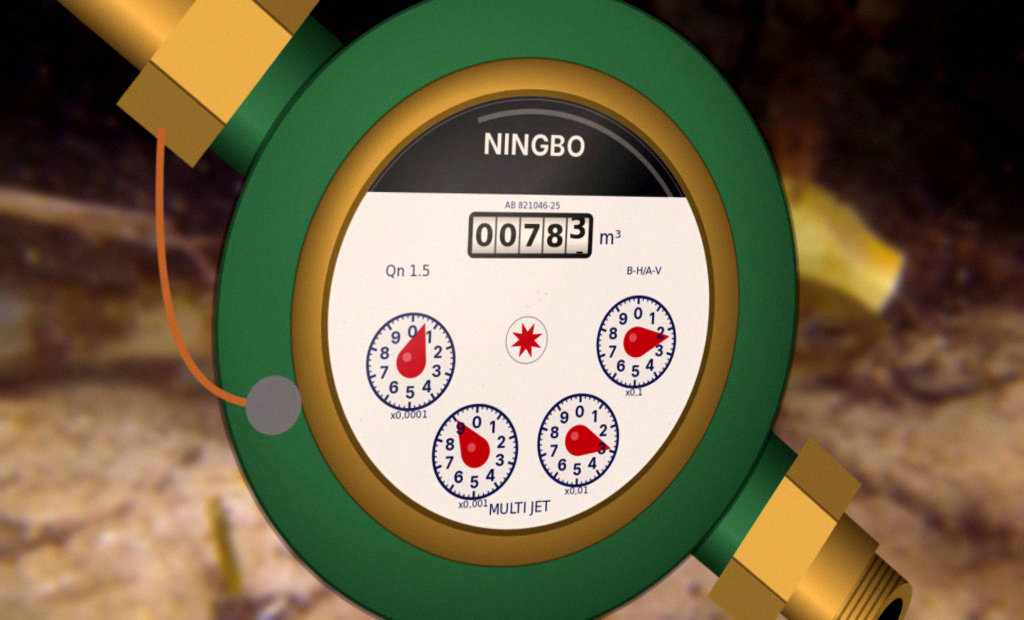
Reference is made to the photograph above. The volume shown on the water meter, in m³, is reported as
783.2290 m³
